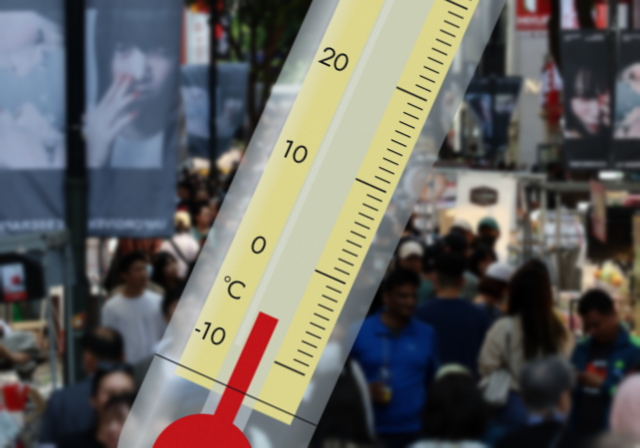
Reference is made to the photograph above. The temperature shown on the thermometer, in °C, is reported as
-6 °C
